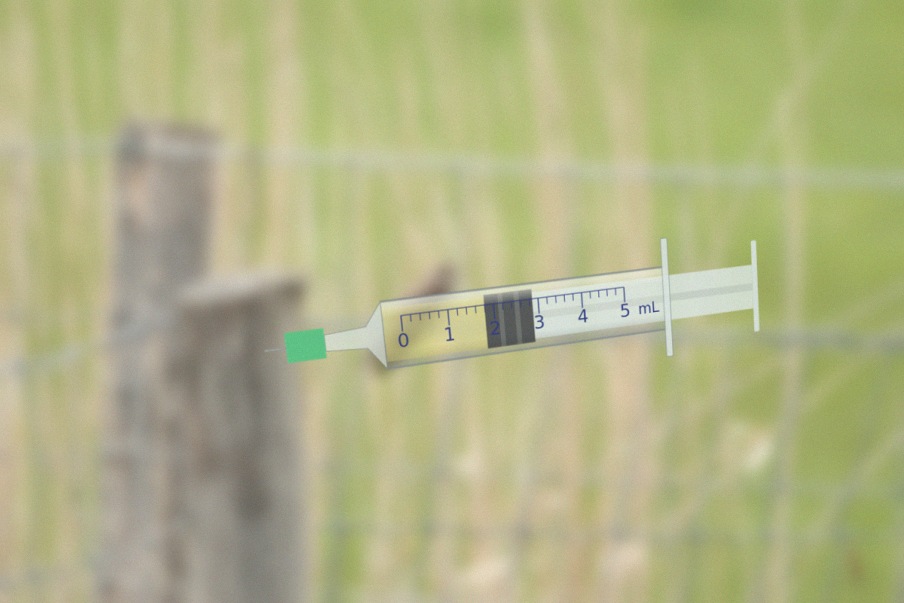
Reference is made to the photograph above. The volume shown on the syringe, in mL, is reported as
1.8 mL
